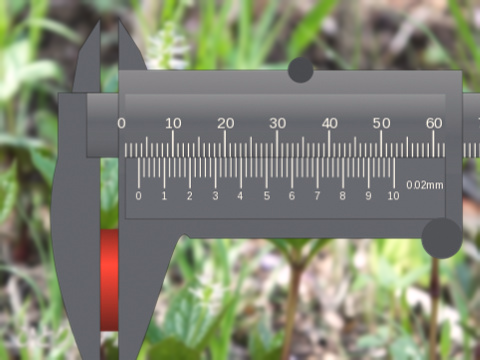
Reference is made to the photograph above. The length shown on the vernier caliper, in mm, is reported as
3.5 mm
